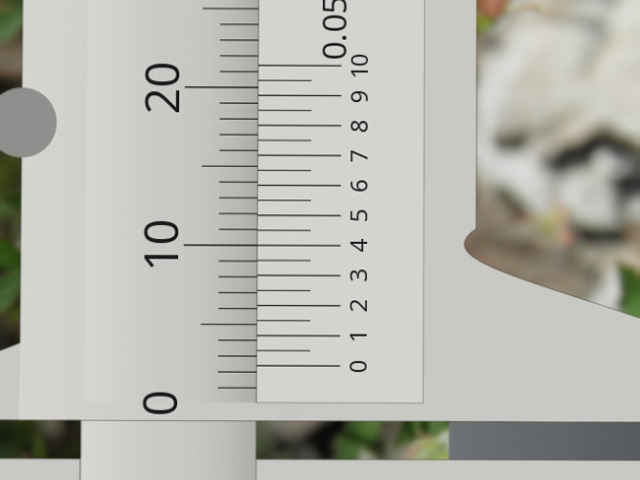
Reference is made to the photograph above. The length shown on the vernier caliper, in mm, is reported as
2.4 mm
